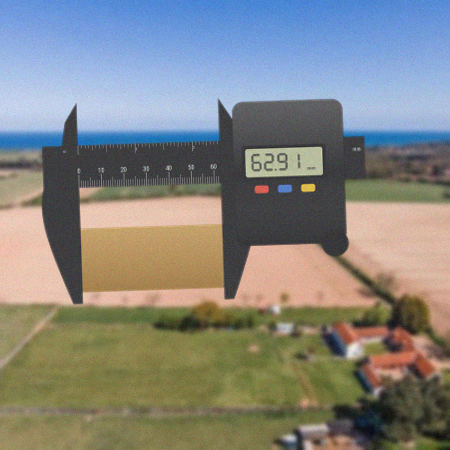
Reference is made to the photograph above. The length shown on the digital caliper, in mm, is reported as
62.91 mm
